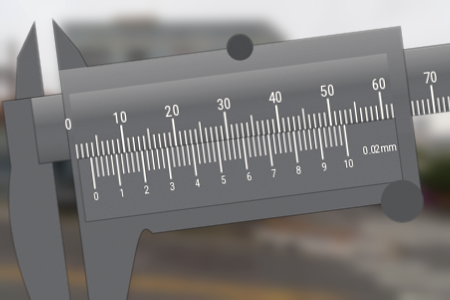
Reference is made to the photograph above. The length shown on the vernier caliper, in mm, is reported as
3.5 mm
